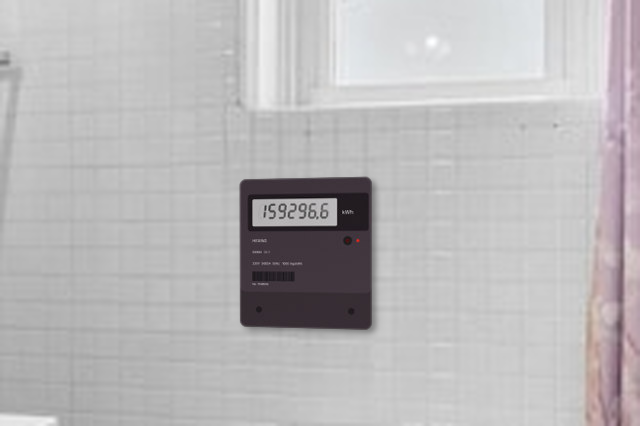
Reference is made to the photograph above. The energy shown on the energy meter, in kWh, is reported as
159296.6 kWh
